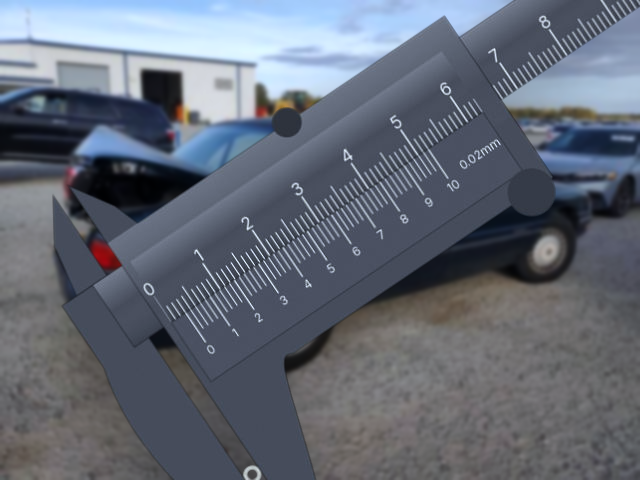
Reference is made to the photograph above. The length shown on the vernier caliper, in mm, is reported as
3.0 mm
